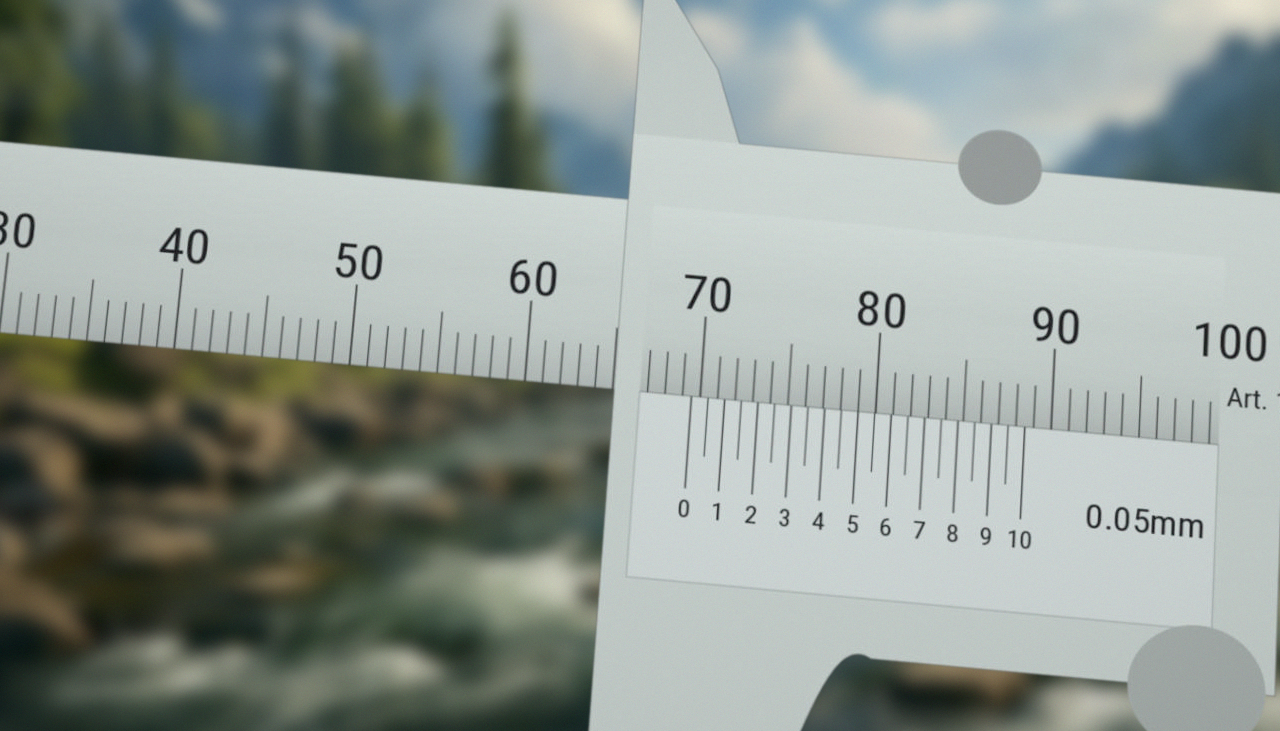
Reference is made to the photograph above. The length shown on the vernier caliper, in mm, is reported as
69.5 mm
